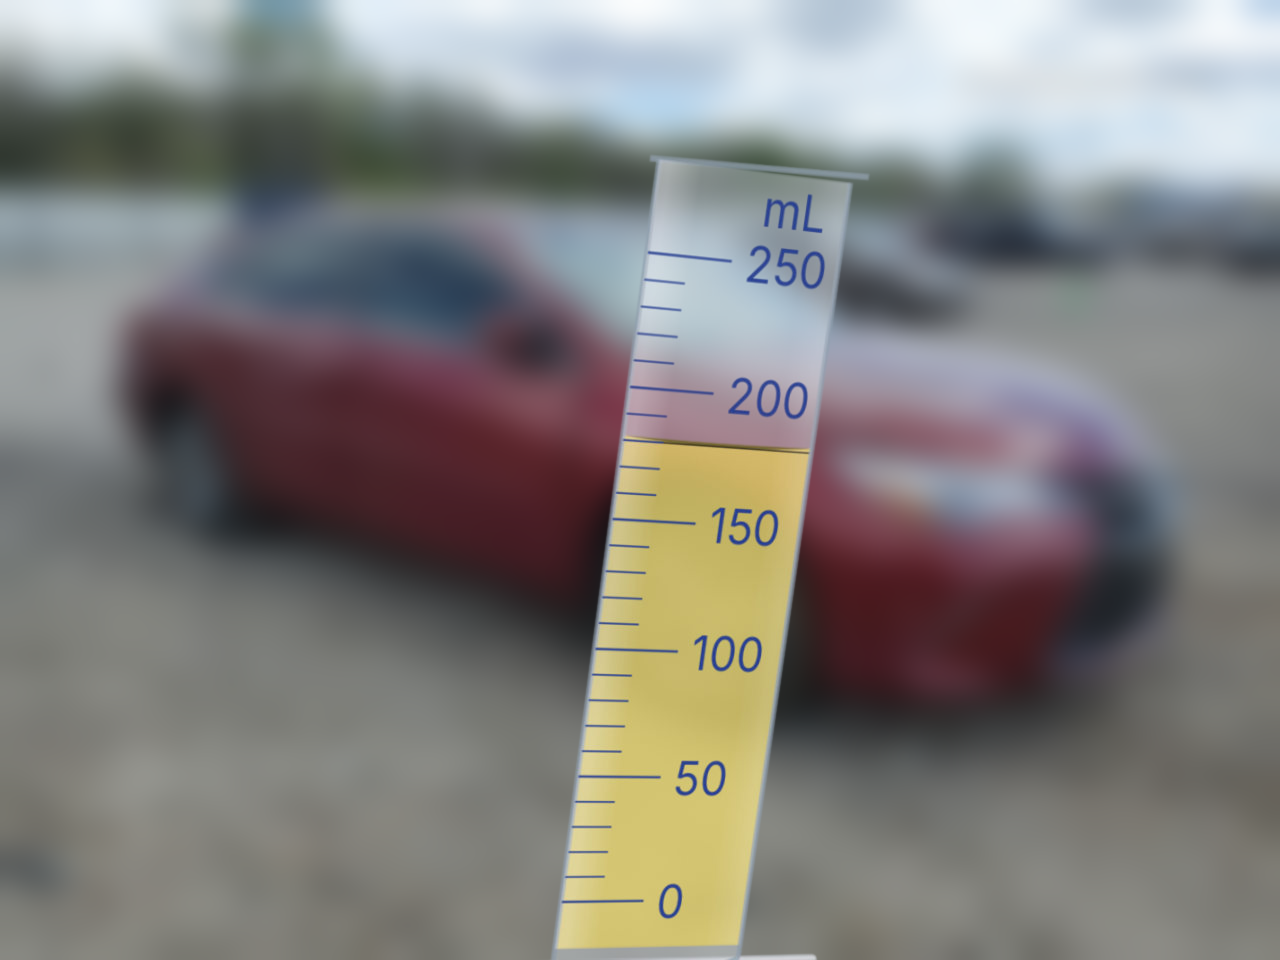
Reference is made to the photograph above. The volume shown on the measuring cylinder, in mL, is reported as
180 mL
